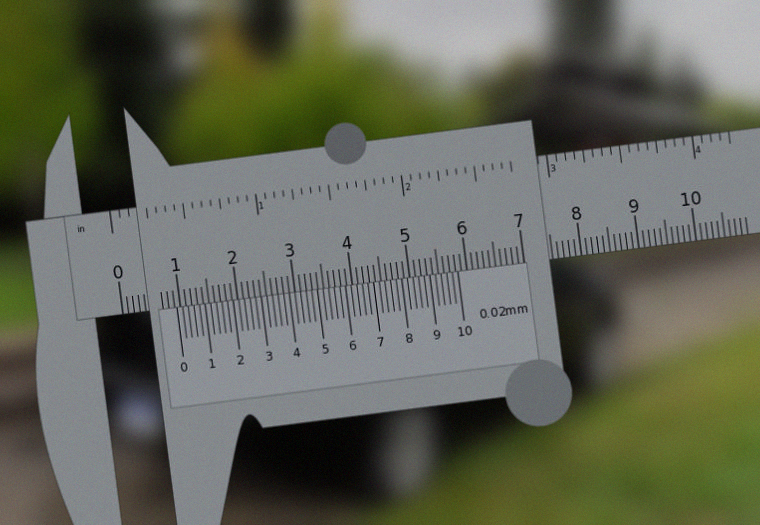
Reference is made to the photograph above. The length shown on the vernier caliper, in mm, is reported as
9.4 mm
